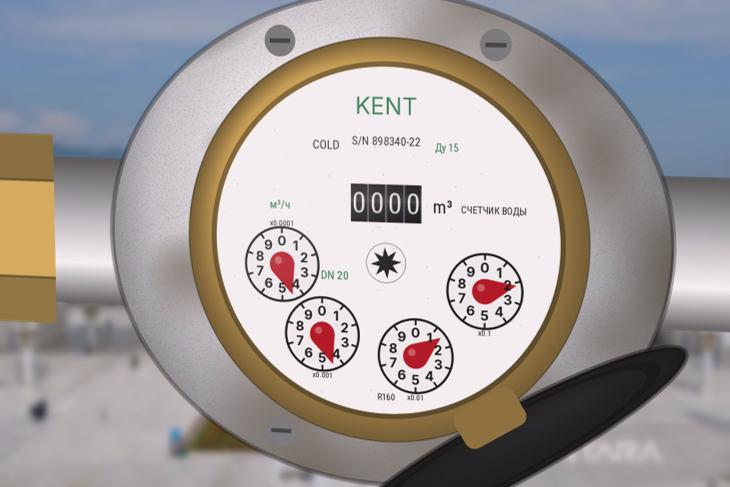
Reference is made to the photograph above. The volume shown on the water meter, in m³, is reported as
0.2144 m³
